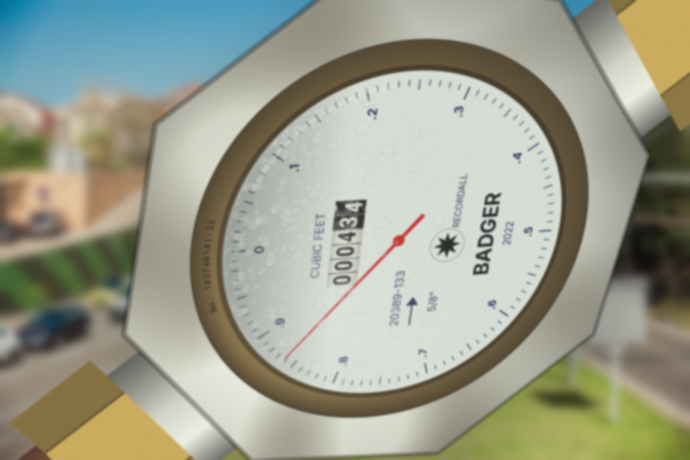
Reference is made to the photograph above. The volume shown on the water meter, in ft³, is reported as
433.86 ft³
